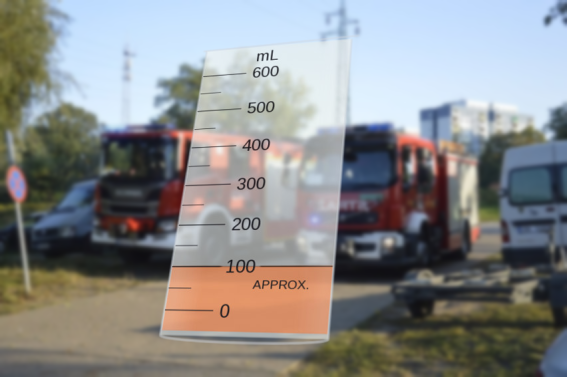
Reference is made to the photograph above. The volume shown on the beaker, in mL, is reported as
100 mL
